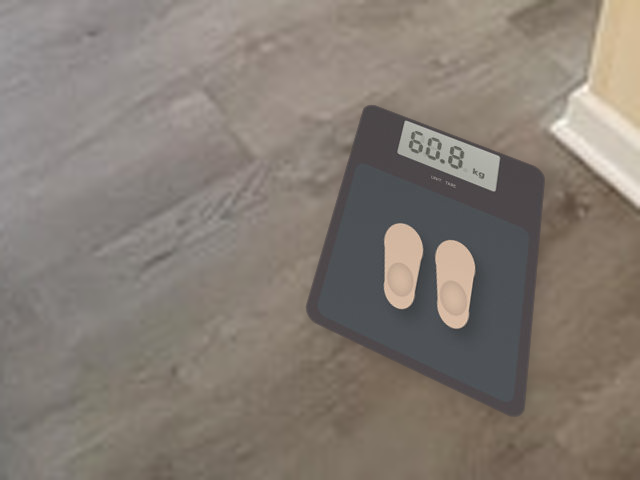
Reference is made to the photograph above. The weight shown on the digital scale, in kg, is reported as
60.8 kg
